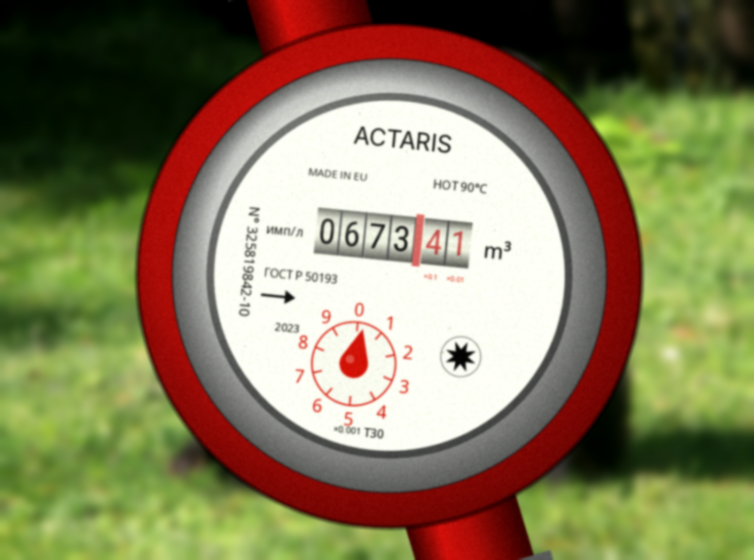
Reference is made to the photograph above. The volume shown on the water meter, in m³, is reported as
673.410 m³
